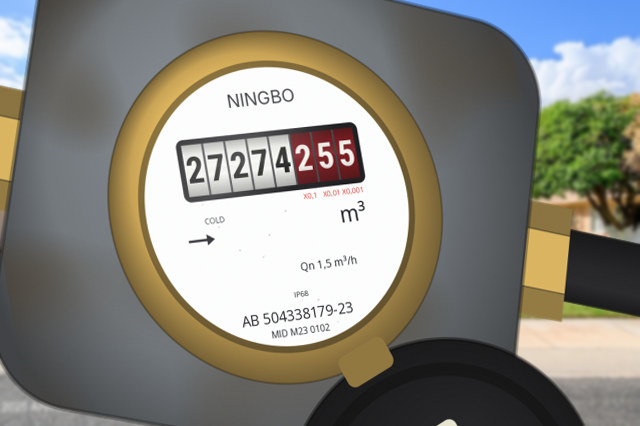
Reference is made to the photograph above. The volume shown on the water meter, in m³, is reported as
27274.255 m³
